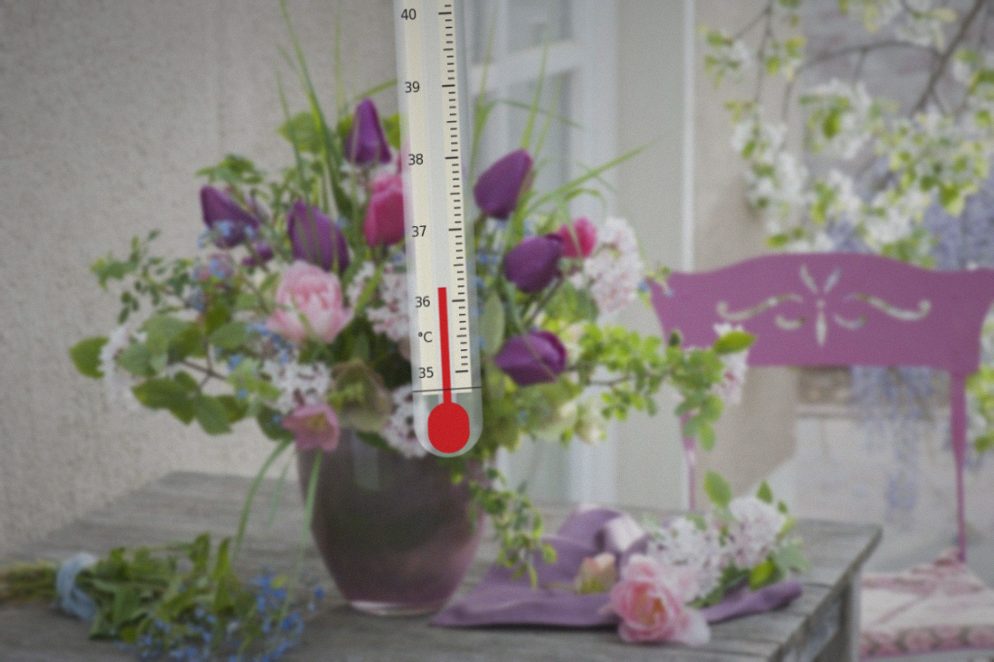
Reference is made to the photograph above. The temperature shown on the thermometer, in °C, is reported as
36.2 °C
